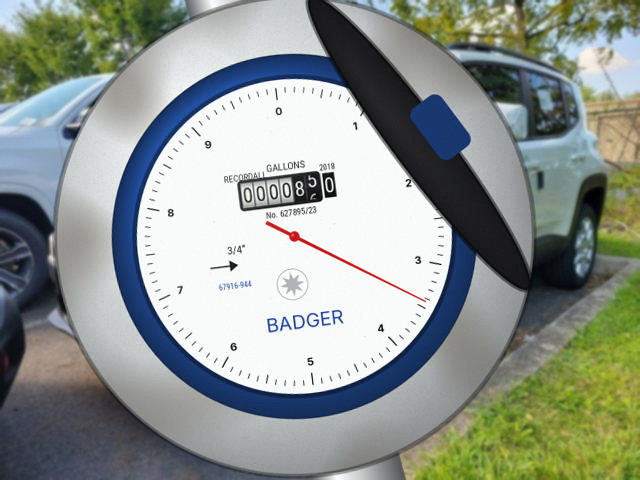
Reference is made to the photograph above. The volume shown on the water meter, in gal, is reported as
853.4 gal
